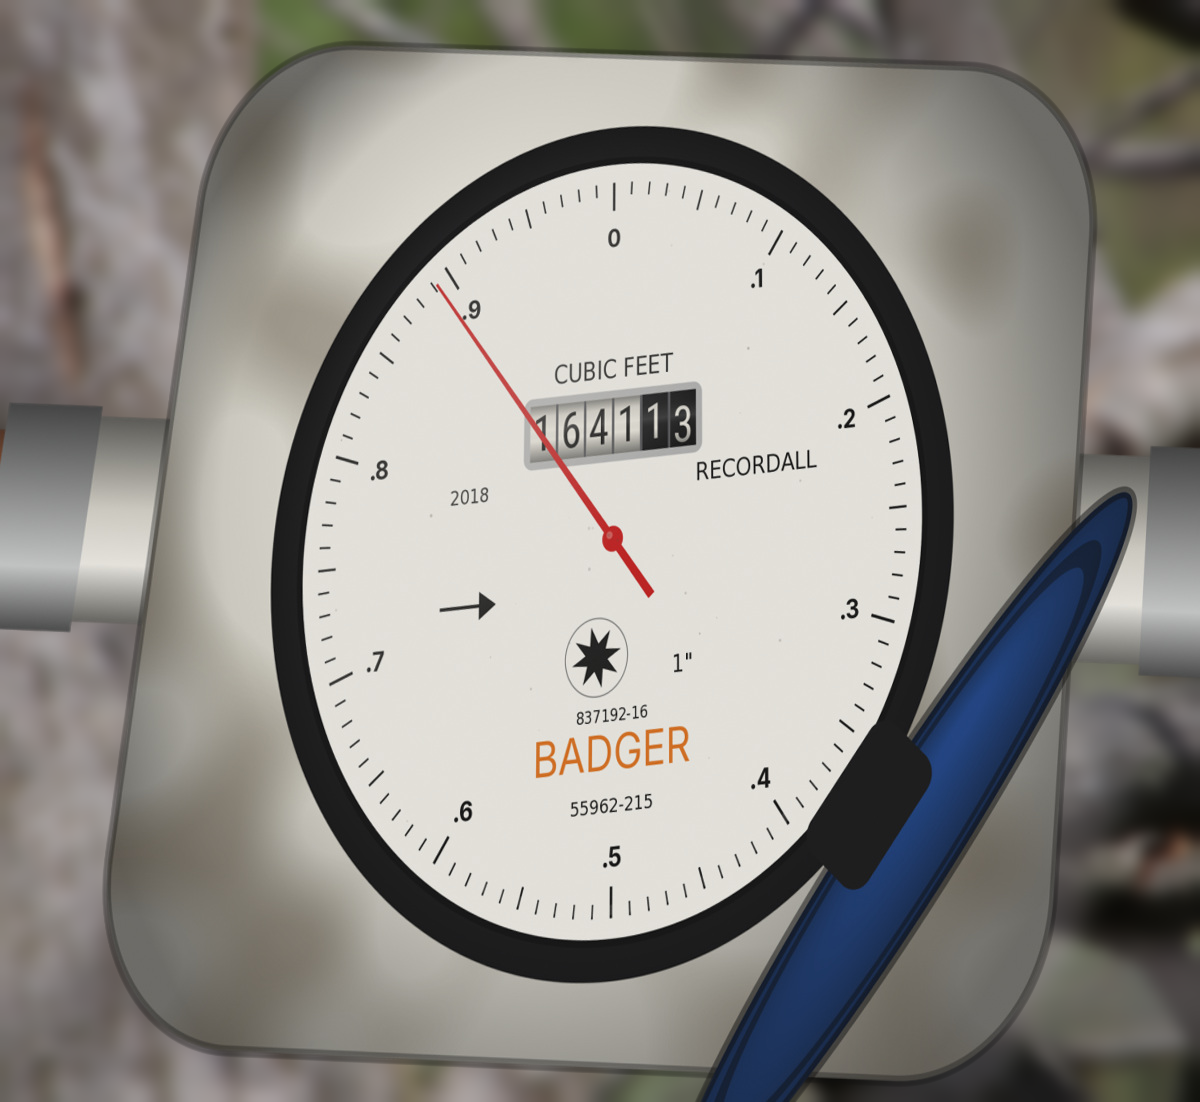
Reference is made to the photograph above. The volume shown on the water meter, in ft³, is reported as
164112.89 ft³
